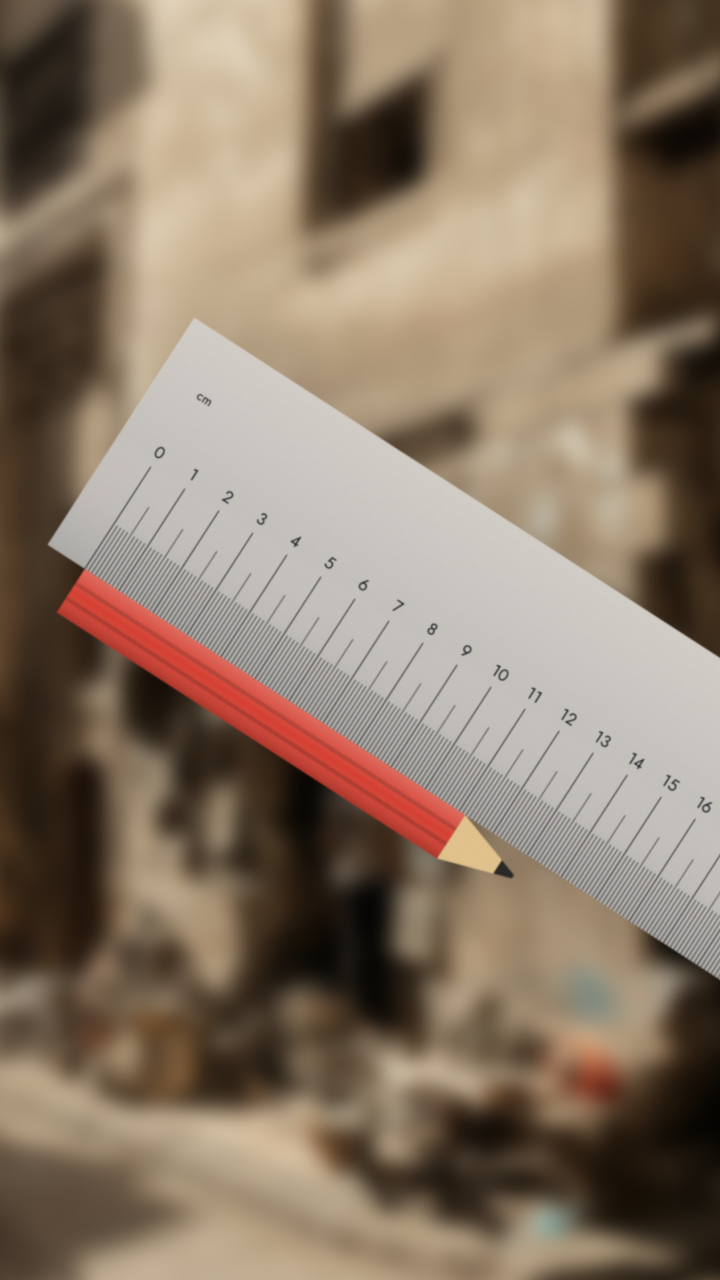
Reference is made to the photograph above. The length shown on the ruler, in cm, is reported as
13 cm
